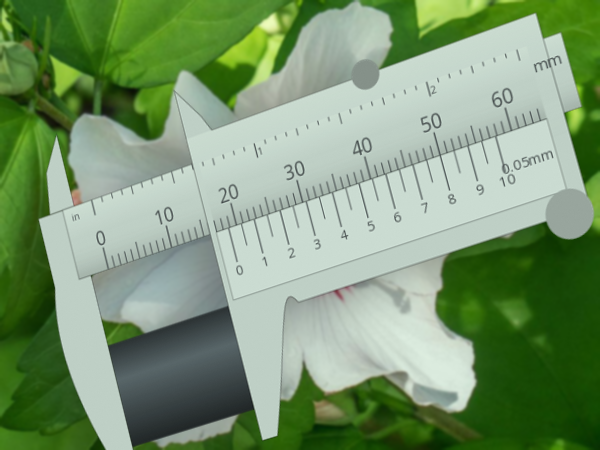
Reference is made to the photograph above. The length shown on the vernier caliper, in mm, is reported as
18.8 mm
